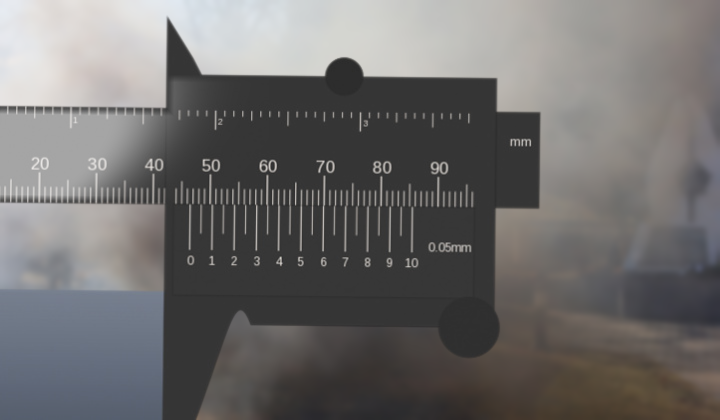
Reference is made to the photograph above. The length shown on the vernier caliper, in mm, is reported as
46.5 mm
